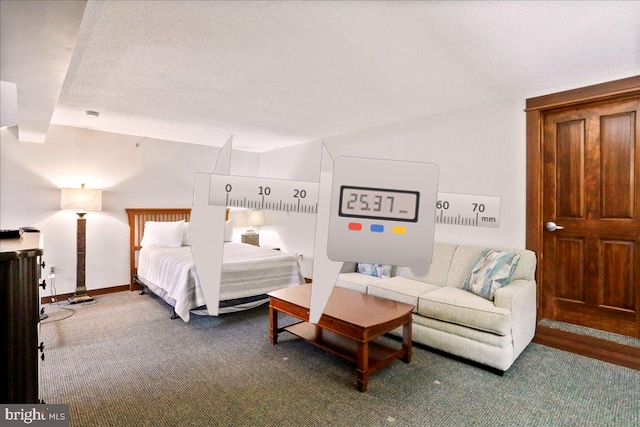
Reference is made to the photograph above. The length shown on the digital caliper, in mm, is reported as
25.37 mm
